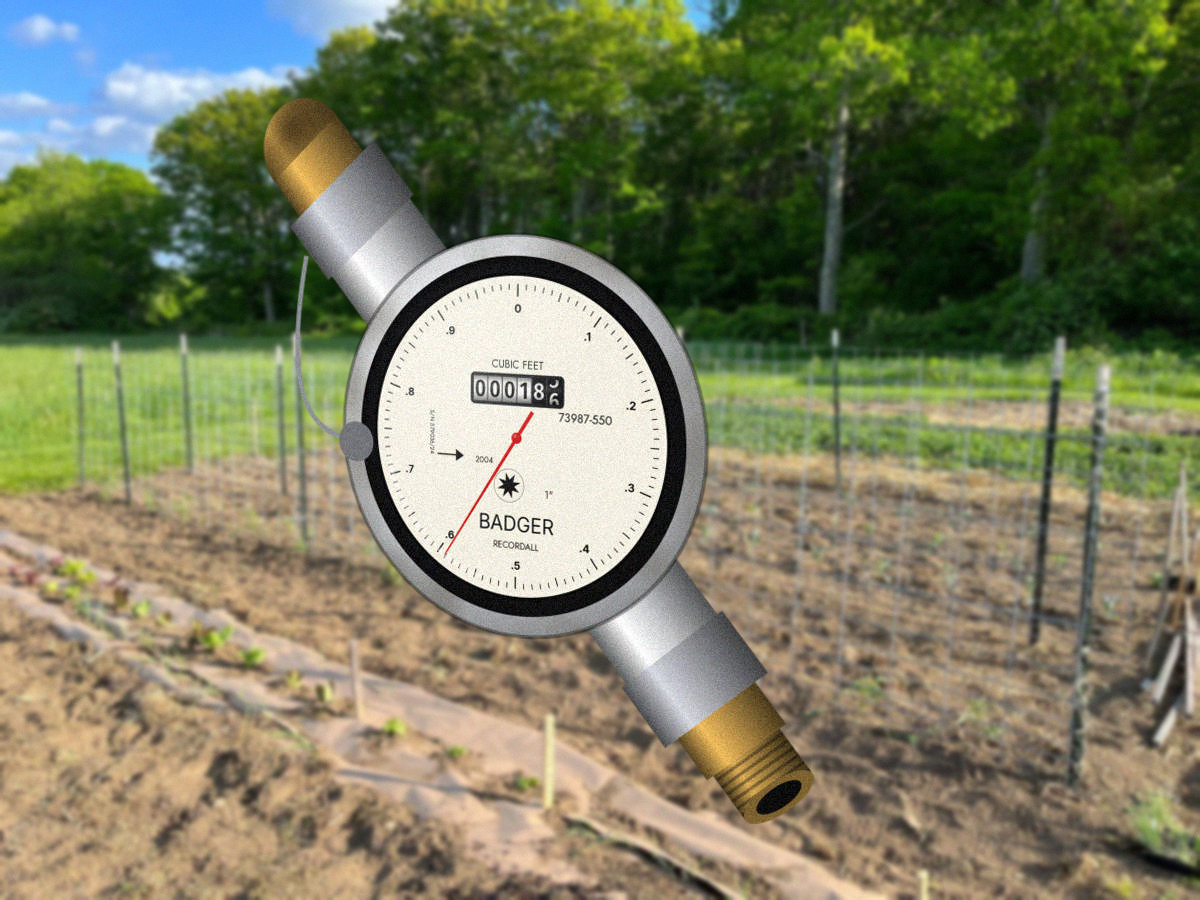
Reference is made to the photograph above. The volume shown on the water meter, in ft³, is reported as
185.59 ft³
